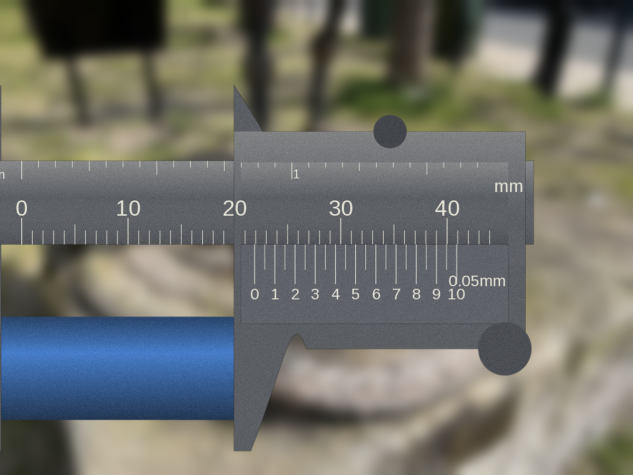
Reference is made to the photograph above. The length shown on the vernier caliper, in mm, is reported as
21.9 mm
